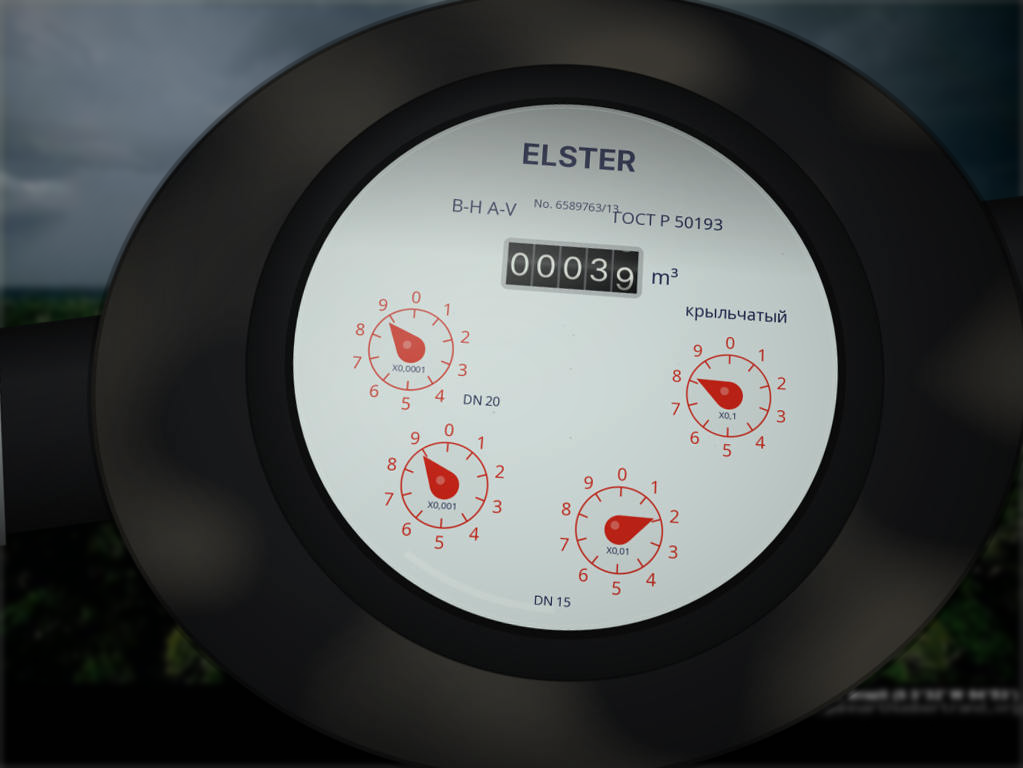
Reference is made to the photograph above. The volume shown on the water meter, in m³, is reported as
38.8188 m³
